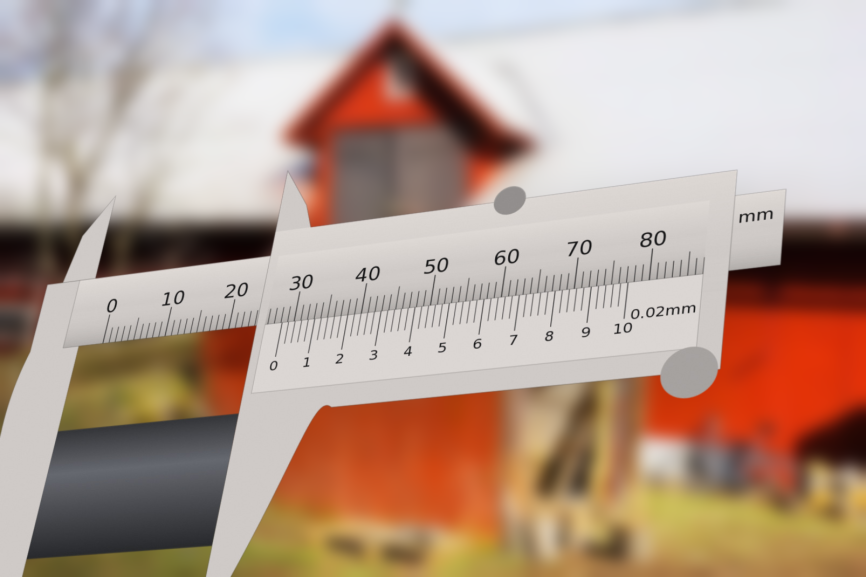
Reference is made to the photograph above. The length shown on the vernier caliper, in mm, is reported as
28.2 mm
